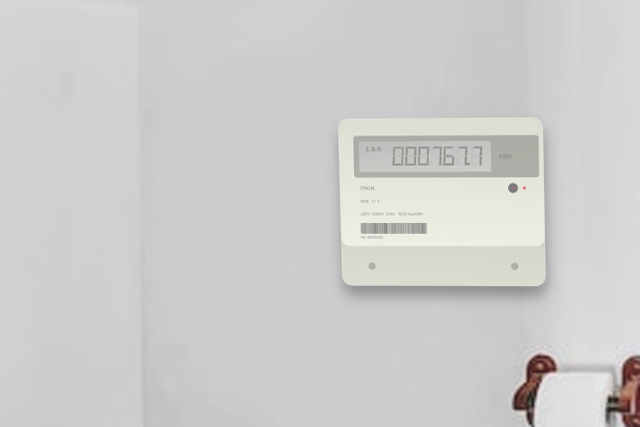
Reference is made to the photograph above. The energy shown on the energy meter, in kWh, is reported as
767.7 kWh
